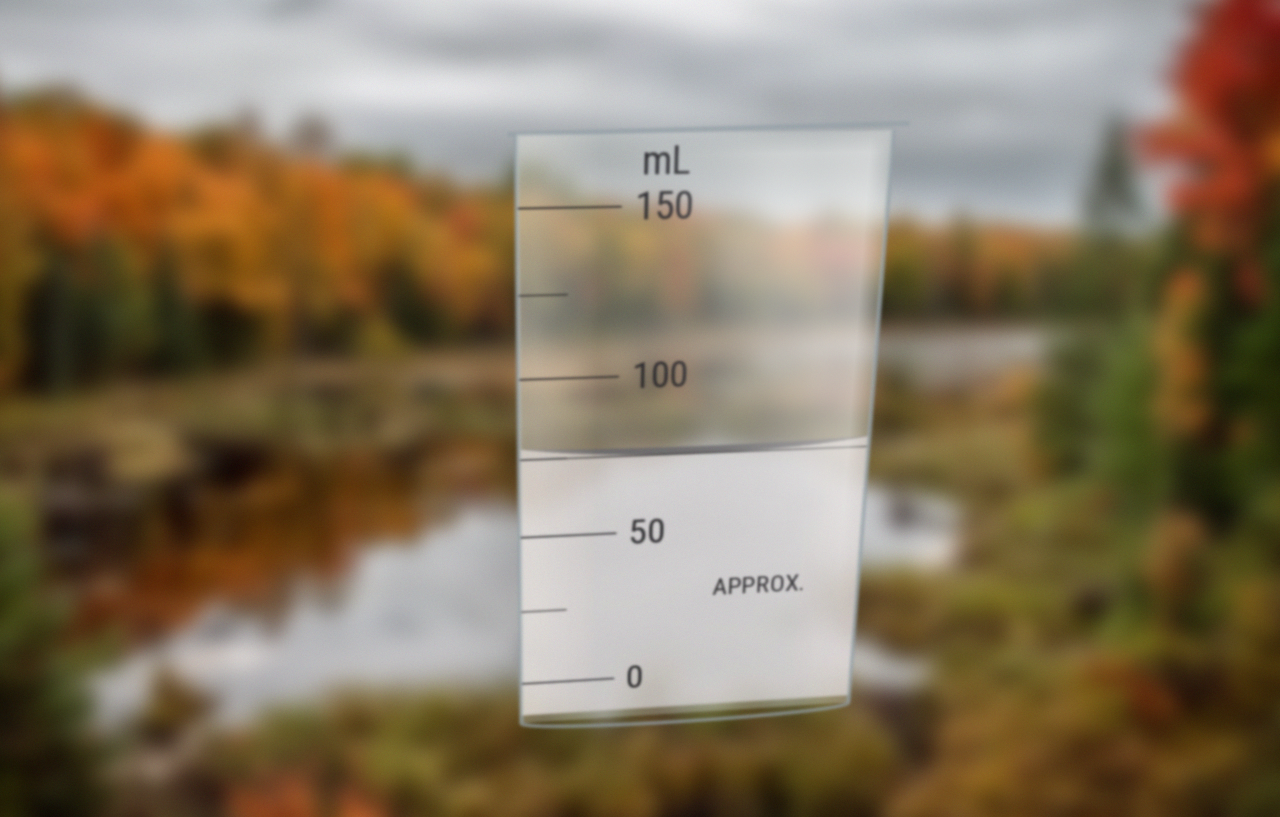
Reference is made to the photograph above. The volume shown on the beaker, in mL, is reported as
75 mL
